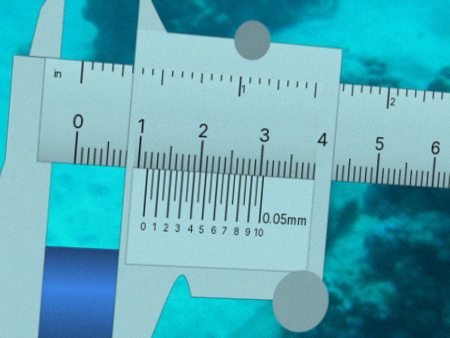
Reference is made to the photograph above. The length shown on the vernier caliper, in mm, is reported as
11.5 mm
